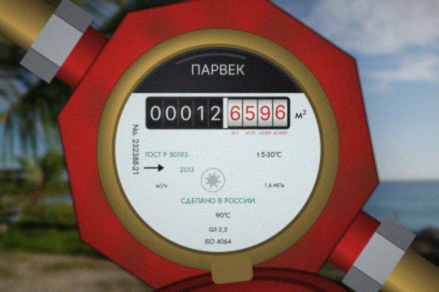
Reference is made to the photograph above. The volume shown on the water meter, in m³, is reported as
12.6596 m³
